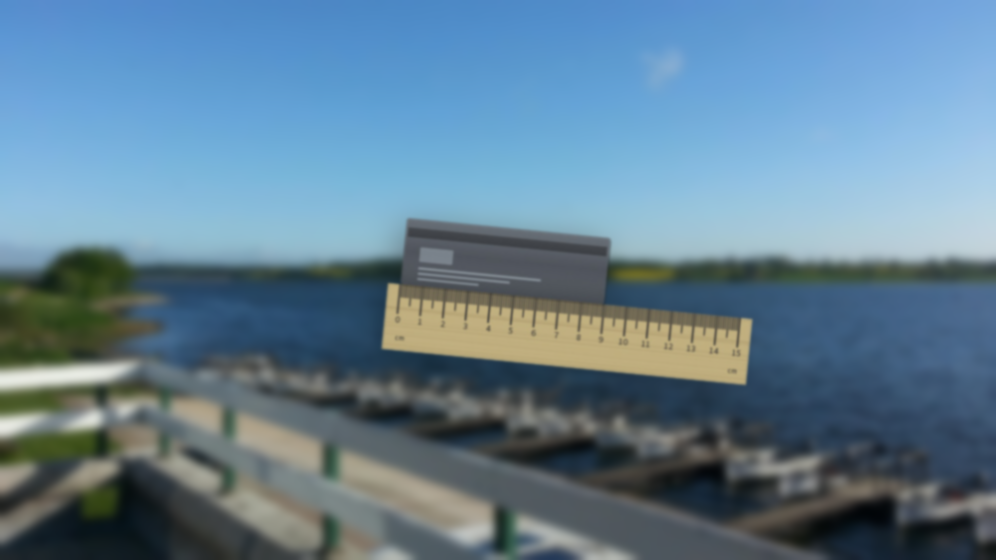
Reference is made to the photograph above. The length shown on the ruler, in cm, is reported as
9 cm
